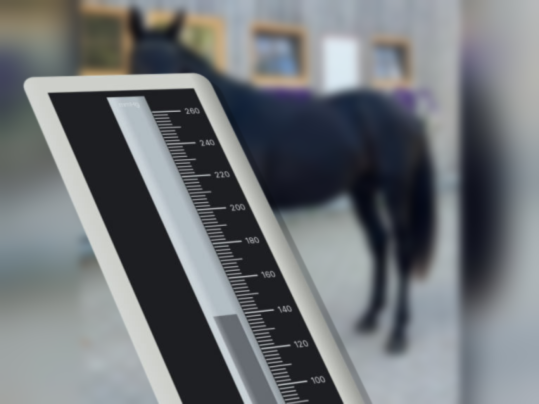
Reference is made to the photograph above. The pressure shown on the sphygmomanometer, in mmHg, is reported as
140 mmHg
